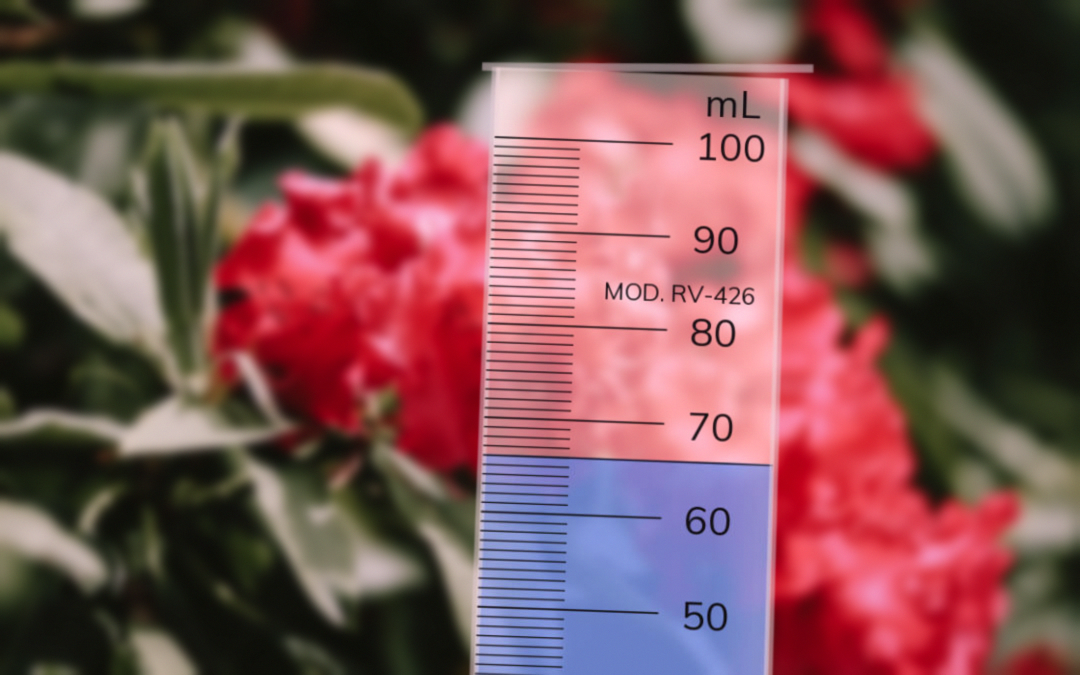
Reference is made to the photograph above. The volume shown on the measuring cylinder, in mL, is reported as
66 mL
